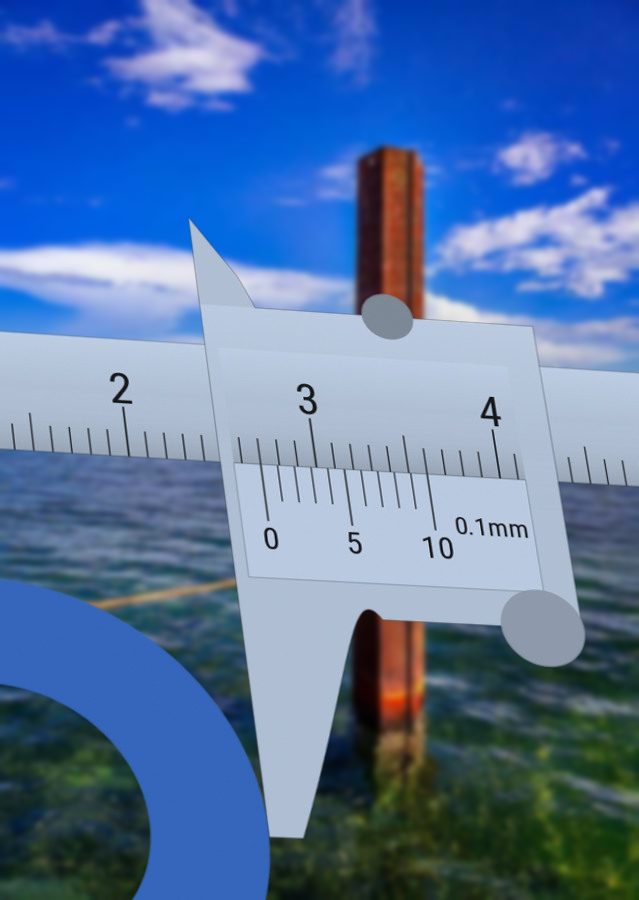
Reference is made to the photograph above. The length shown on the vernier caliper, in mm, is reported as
27.0 mm
